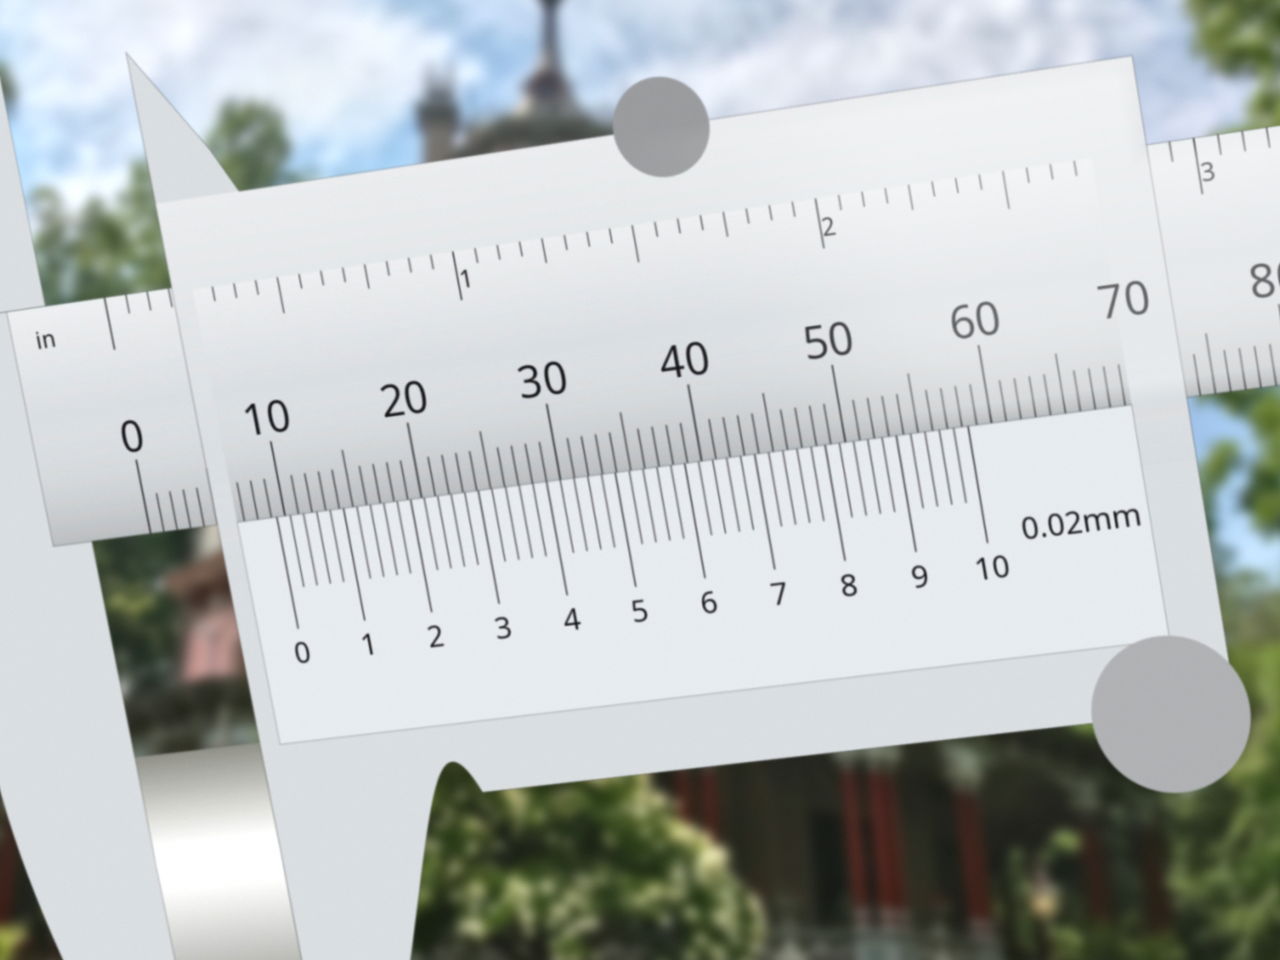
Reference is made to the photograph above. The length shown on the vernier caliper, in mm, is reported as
9.4 mm
